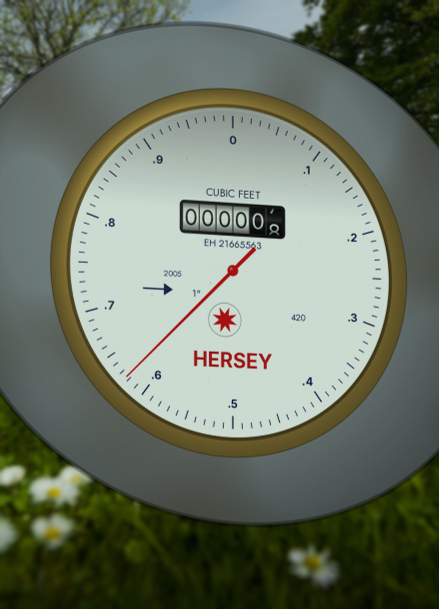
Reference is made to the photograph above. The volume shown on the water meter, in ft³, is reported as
7.62 ft³
